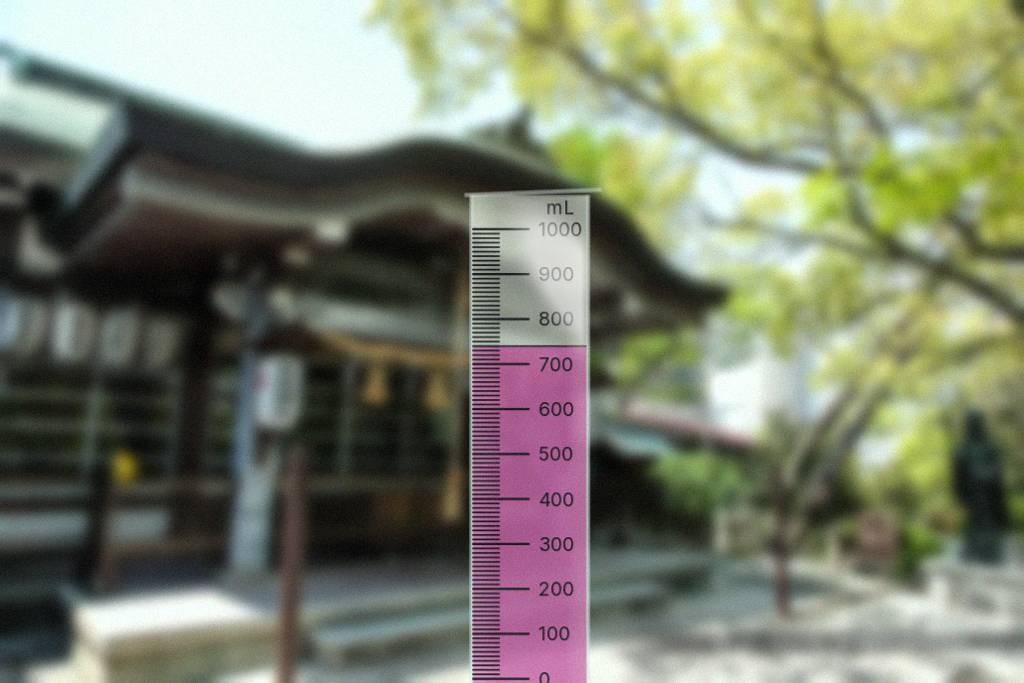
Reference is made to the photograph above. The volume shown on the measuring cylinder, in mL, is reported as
740 mL
